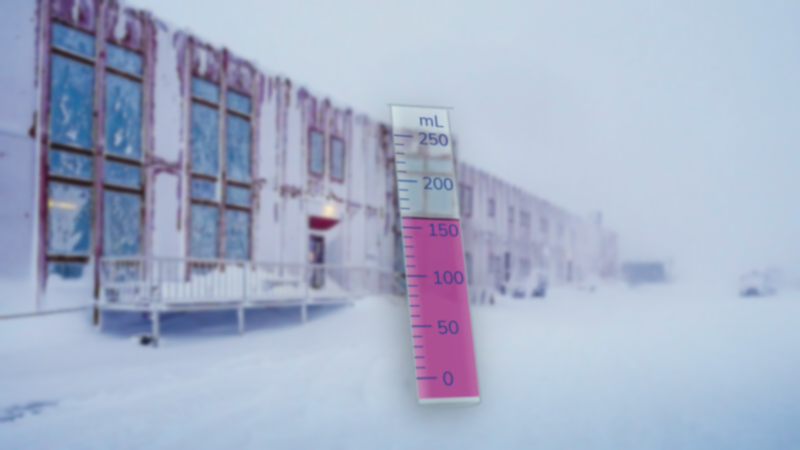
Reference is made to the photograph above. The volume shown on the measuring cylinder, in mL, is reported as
160 mL
